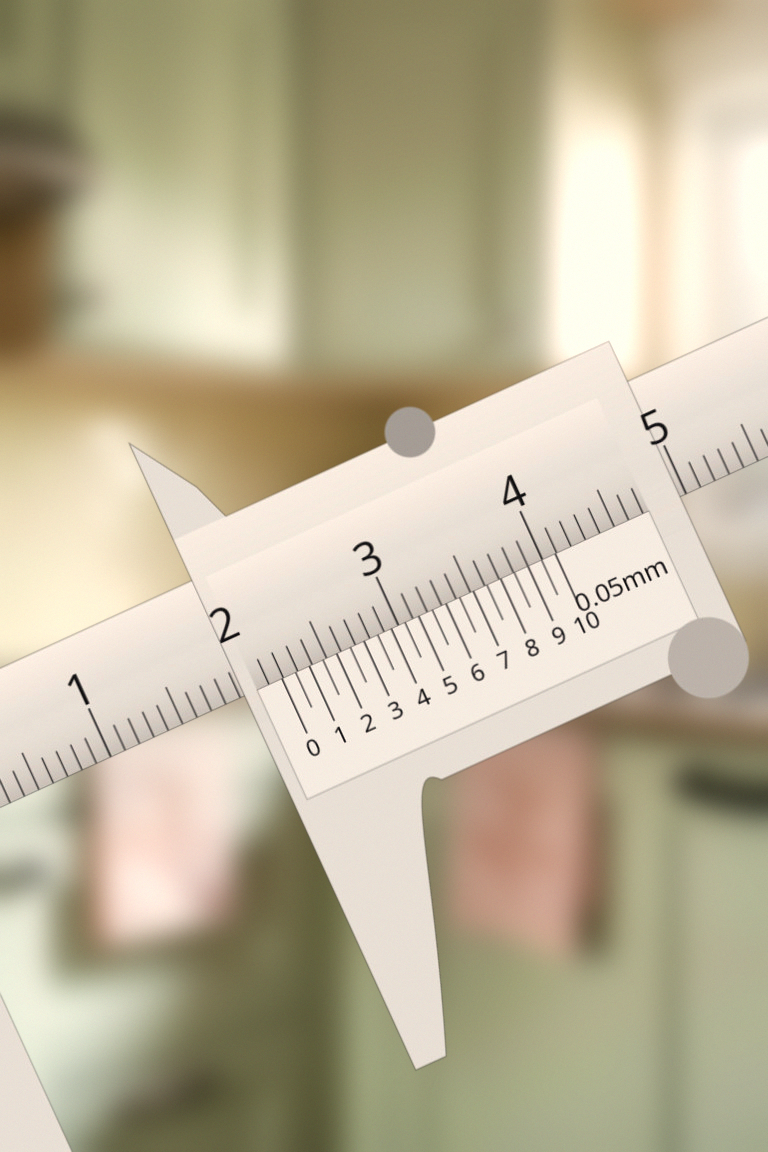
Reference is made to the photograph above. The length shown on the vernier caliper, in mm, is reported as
21.9 mm
